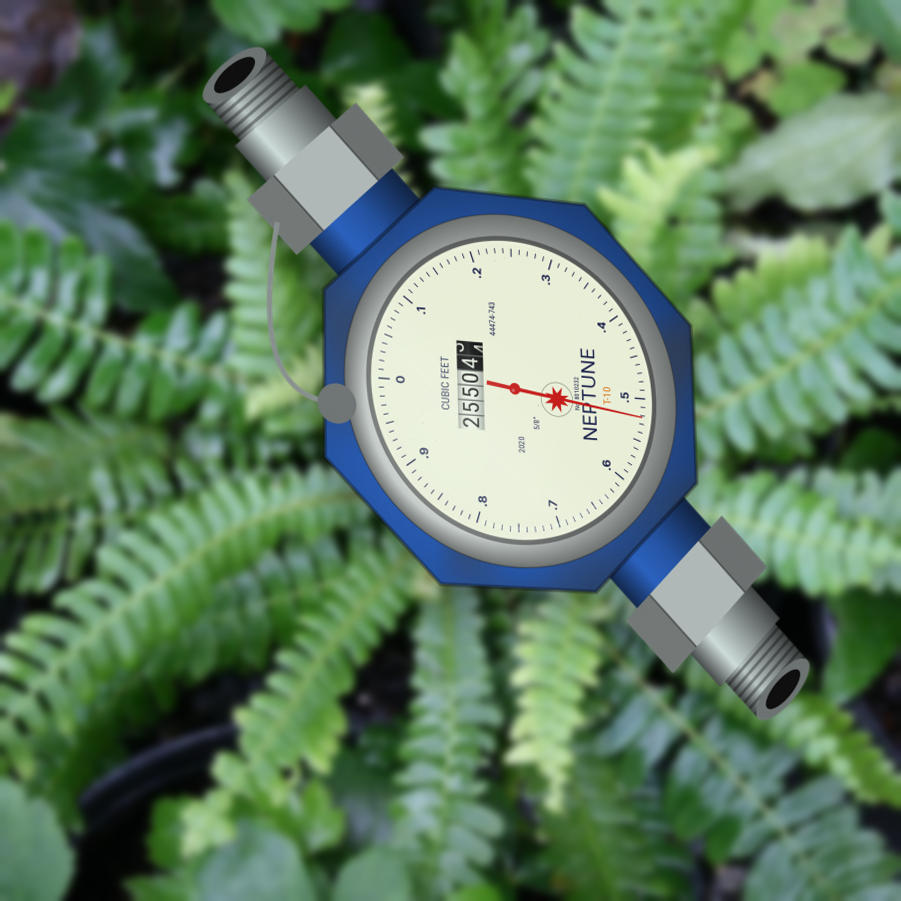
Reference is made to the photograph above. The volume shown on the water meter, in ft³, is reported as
255043.52 ft³
